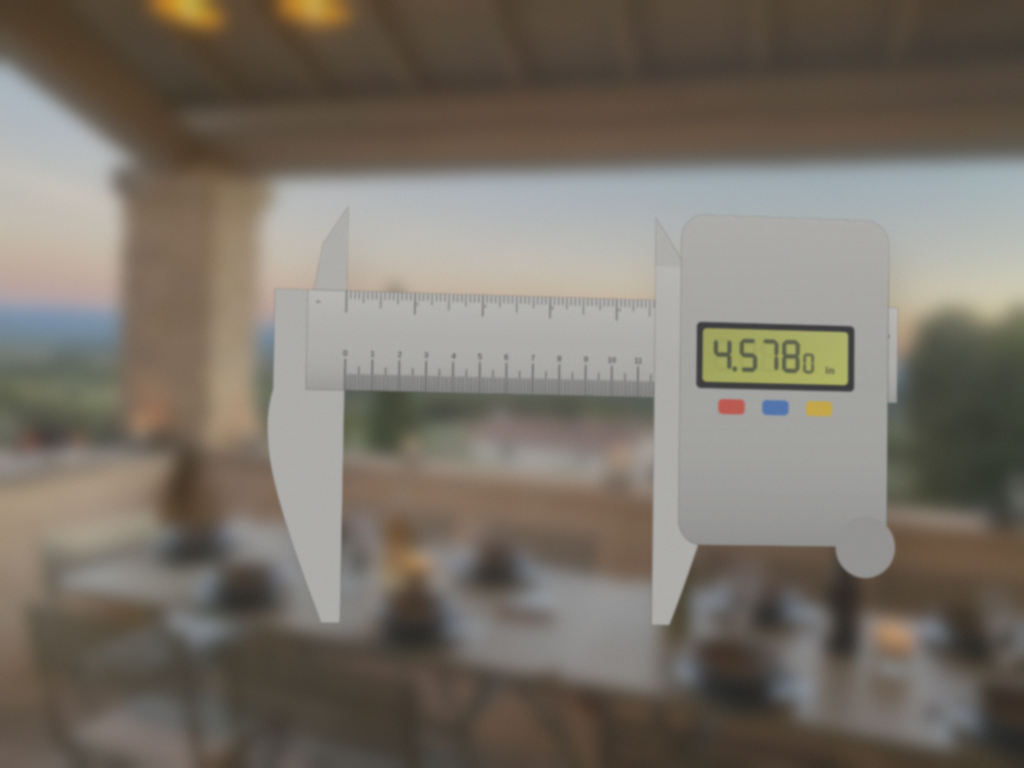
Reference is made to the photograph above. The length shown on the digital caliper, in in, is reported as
4.5780 in
